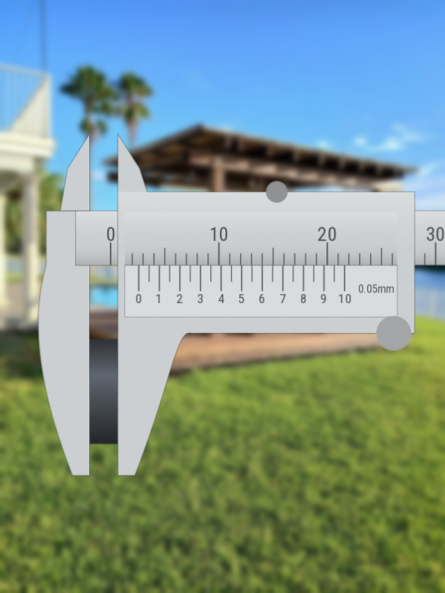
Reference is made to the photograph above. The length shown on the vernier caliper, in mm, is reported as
2.6 mm
